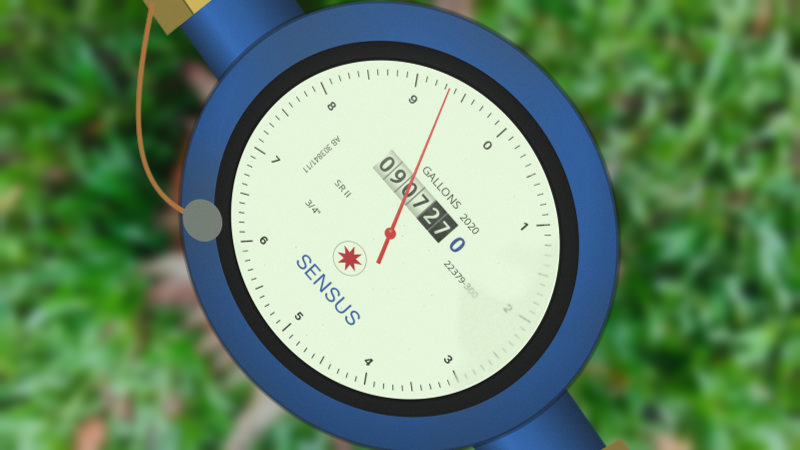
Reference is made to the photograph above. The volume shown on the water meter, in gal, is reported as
907269.3 gal
